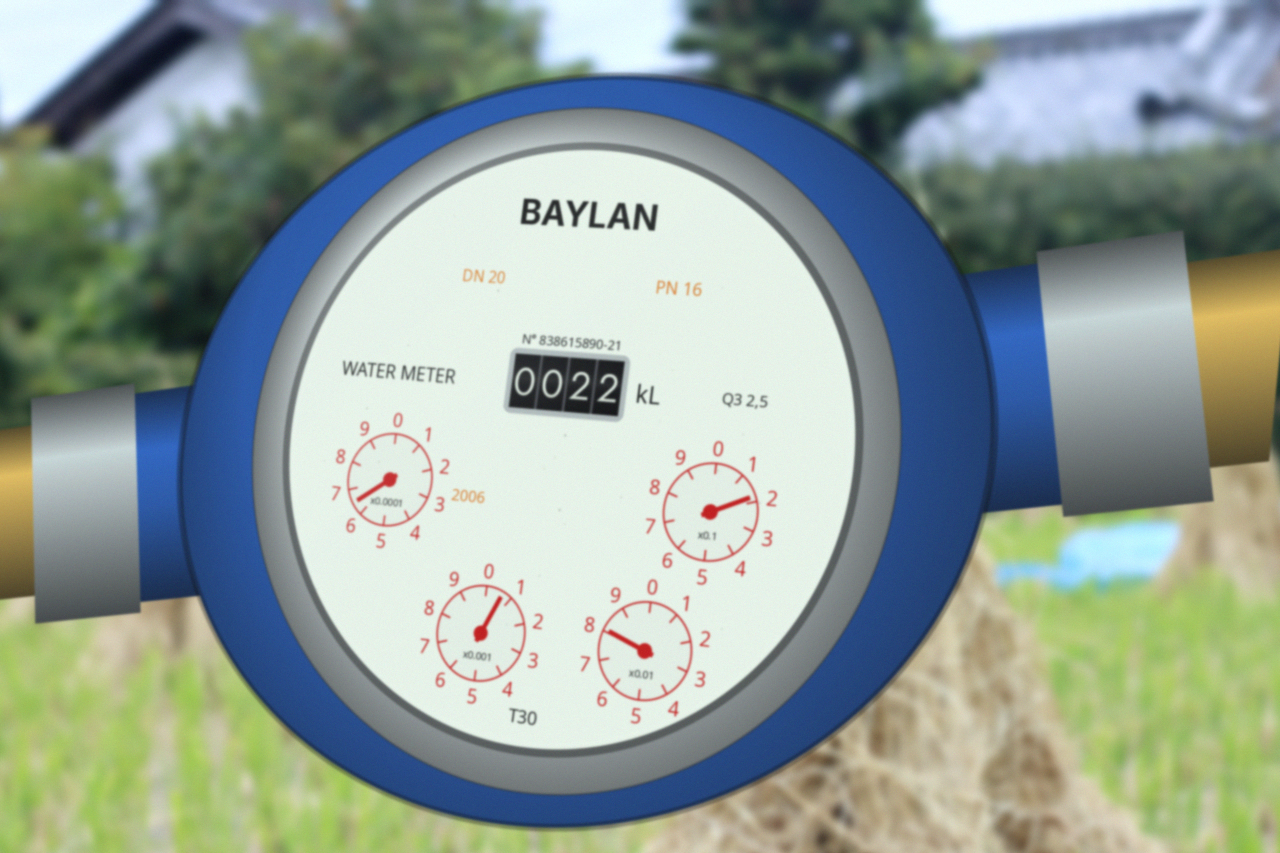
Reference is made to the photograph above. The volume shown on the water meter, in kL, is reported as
22.1806 kL
